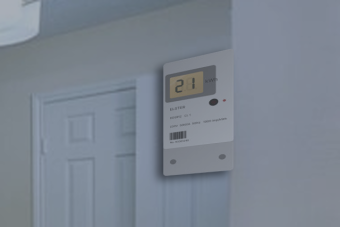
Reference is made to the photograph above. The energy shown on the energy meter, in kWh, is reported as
21 kWh
